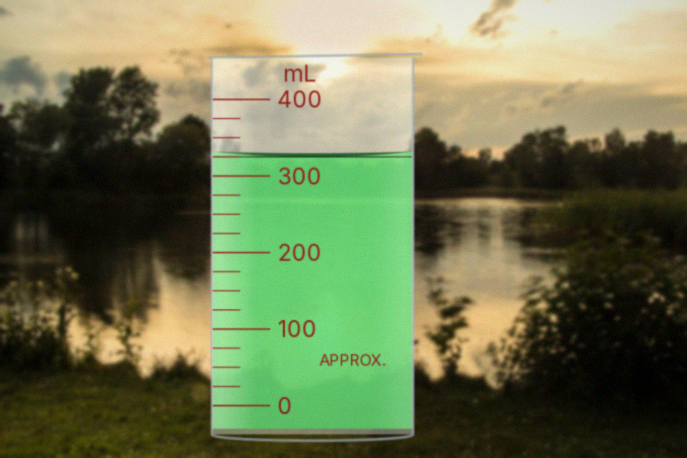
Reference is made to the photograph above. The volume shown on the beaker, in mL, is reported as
325 mL
